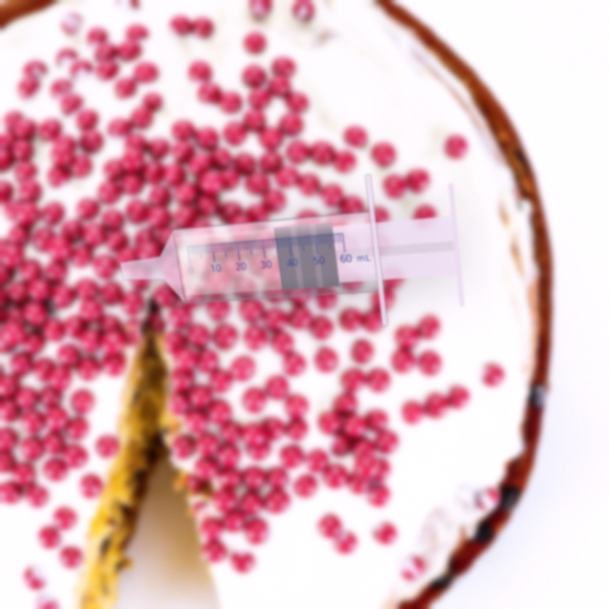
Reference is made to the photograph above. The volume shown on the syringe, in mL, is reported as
35 mL
